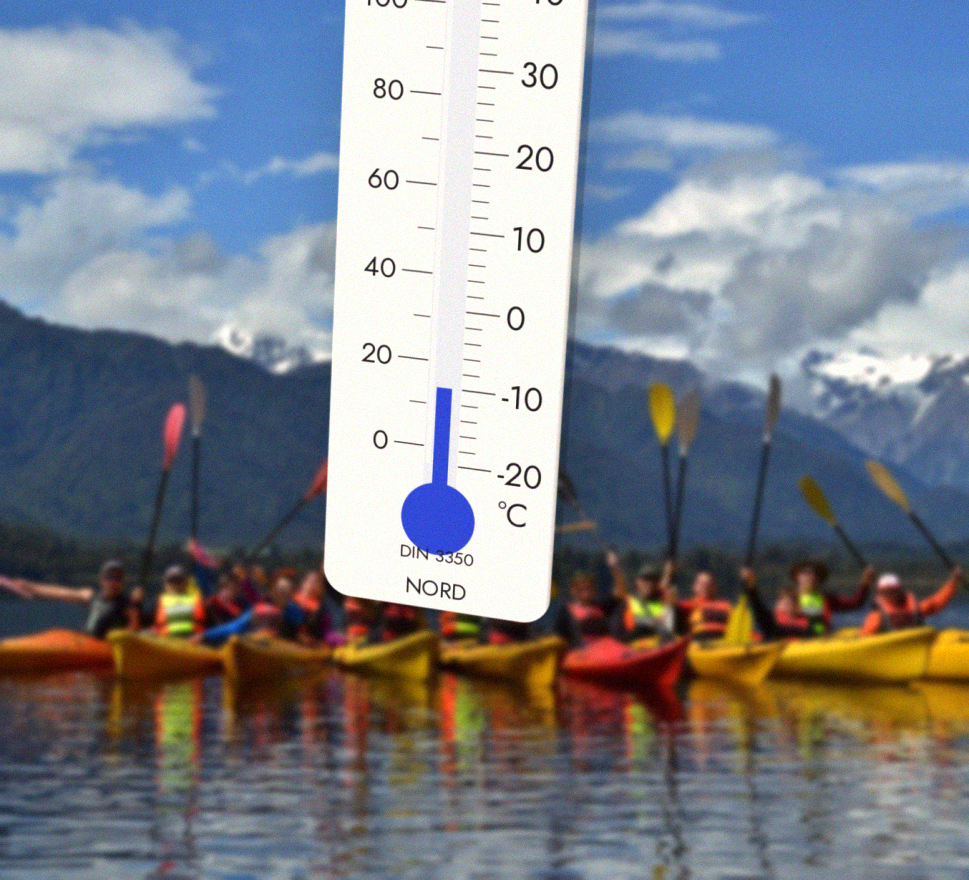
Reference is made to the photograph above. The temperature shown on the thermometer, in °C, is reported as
-10 °C
